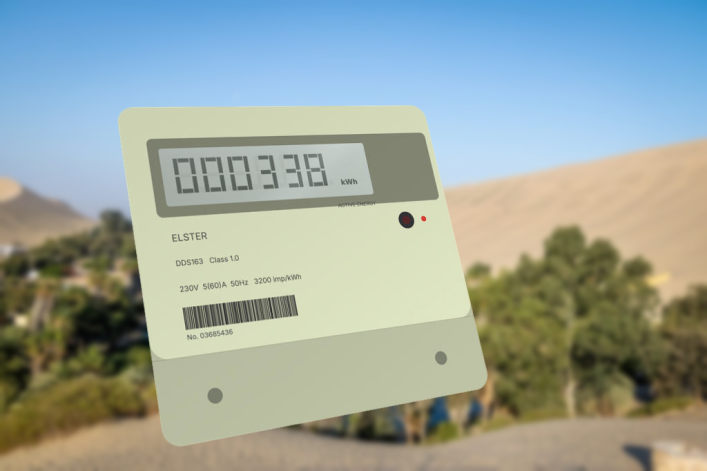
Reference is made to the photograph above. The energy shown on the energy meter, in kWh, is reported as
338 kWh
